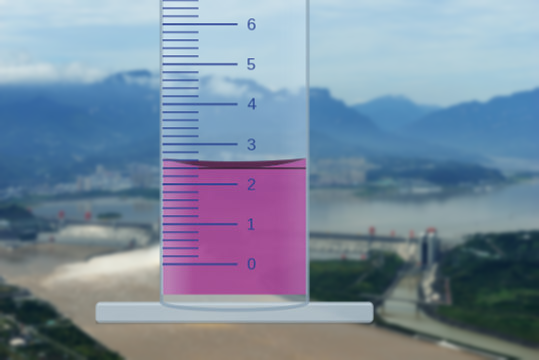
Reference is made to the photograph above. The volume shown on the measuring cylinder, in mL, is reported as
2.4 mL
